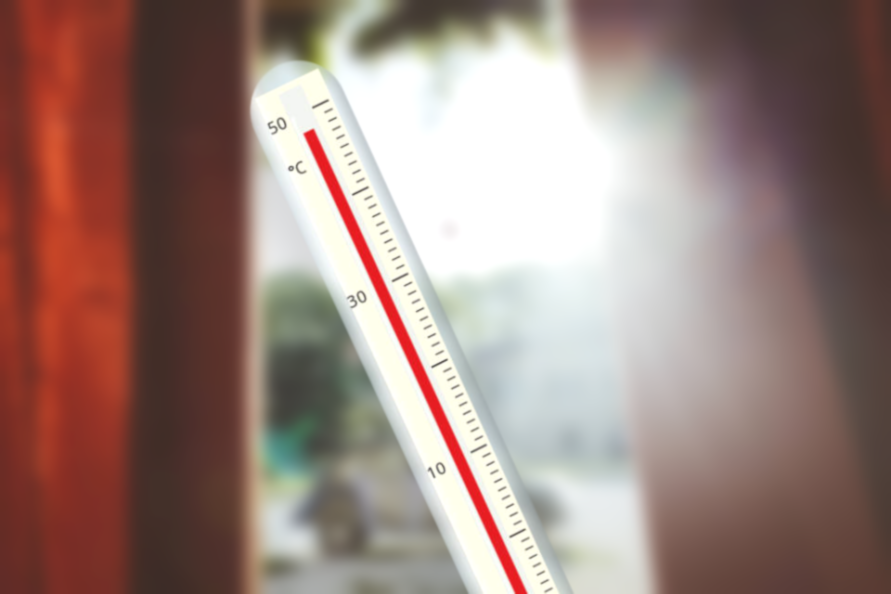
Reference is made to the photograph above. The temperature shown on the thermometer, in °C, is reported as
48 °C
